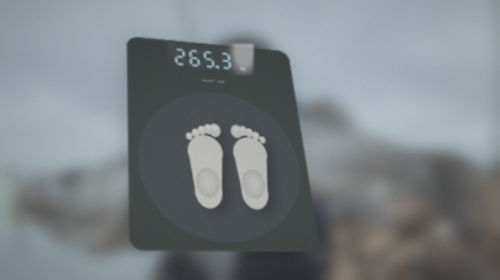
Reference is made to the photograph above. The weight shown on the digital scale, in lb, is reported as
265.3 lb
